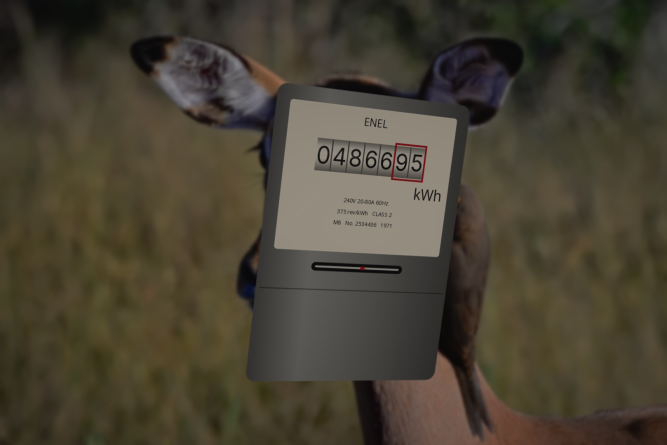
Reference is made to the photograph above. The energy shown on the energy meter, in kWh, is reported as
4866.95 kWh
